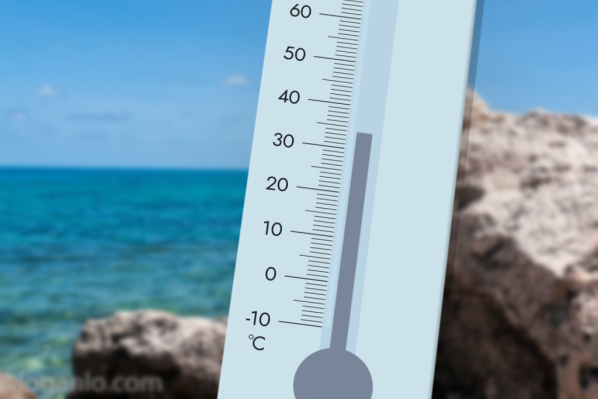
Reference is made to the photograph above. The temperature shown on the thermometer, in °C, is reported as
34 °C
